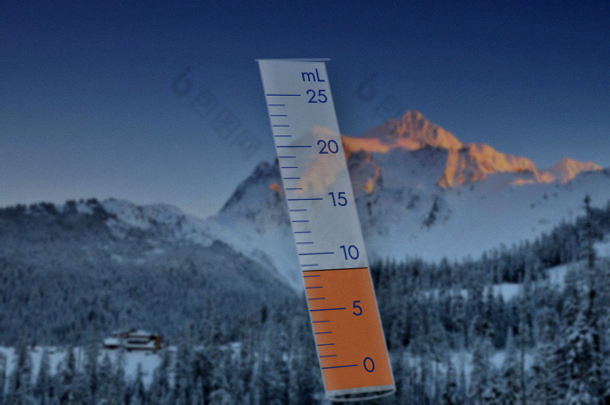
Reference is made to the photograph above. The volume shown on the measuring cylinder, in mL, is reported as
8.5 mL
